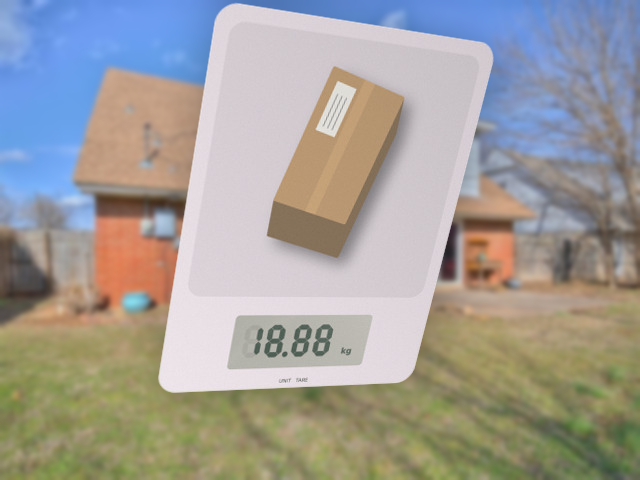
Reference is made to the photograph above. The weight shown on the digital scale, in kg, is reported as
18.88 kg
